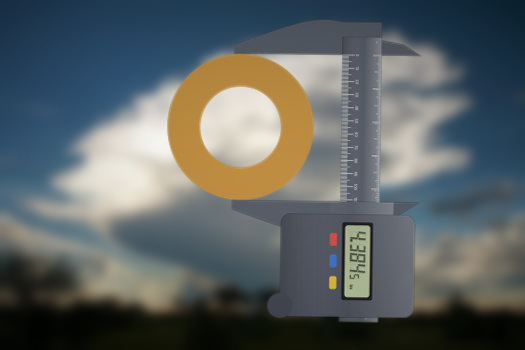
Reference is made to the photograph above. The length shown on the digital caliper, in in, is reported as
4.3845 in
